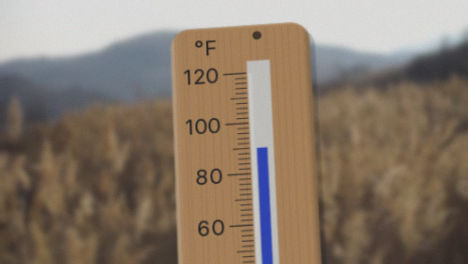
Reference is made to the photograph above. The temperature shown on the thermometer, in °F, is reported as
90 °F
